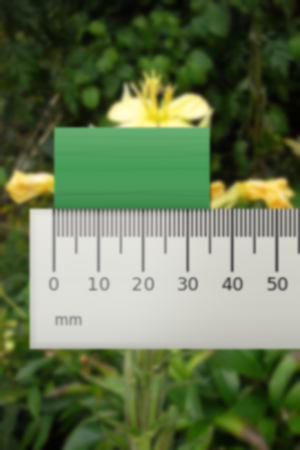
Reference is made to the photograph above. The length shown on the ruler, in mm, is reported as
35 mm
